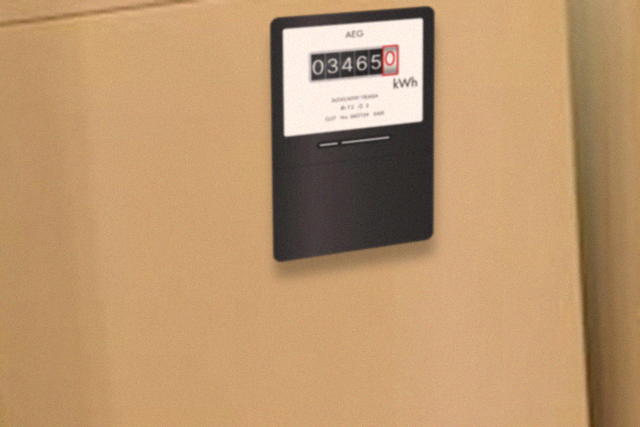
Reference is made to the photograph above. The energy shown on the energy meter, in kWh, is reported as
3465.0 kWh
